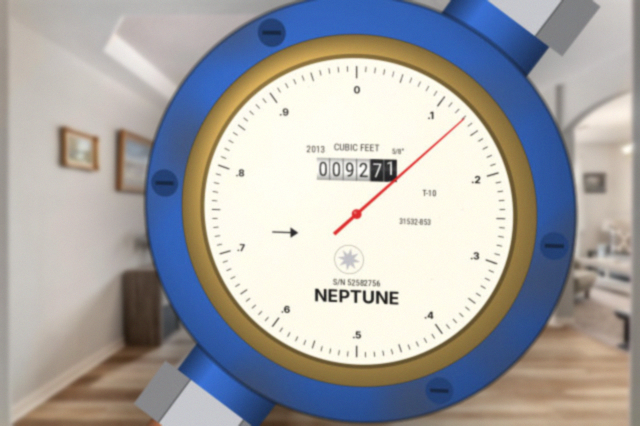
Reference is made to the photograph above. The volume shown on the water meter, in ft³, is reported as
9271.13 ft³
